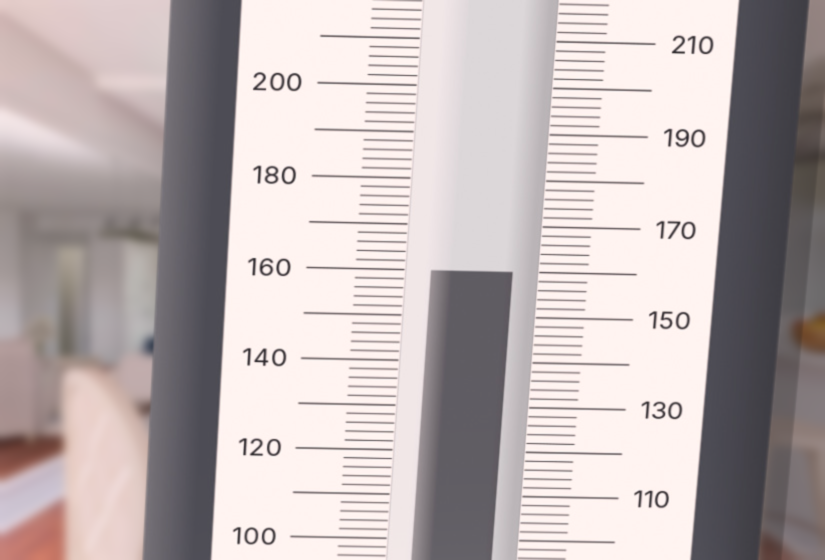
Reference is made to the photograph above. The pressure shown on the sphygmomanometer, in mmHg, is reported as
160 mmHg
